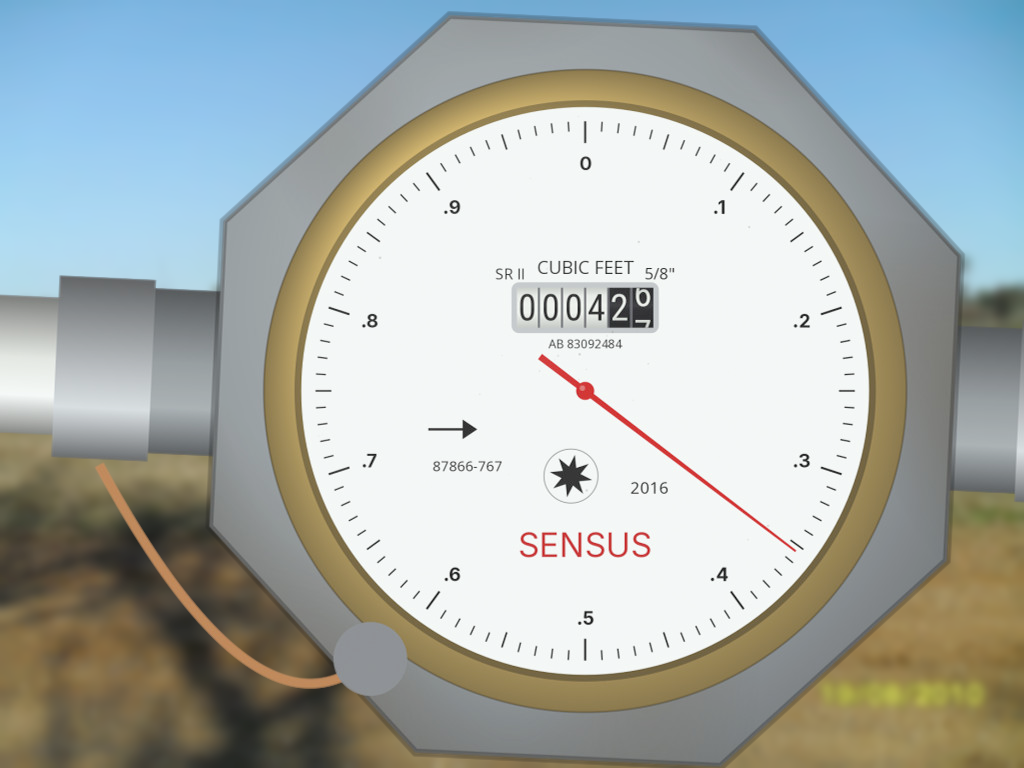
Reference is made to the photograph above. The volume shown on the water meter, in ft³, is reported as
426.35 ft³
